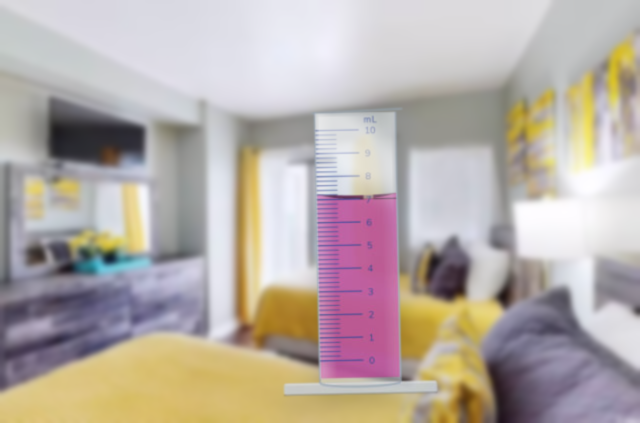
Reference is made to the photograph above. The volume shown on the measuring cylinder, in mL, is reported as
7 mL
